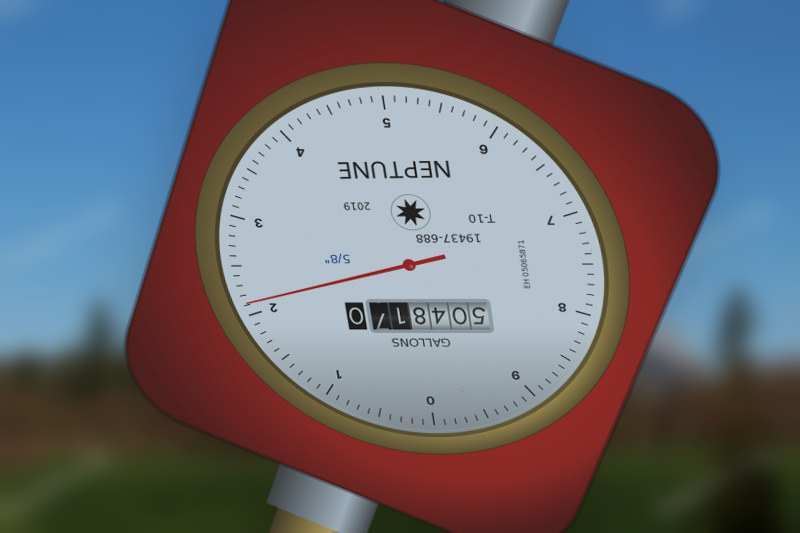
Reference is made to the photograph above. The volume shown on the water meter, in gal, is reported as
5048172.1 gal
